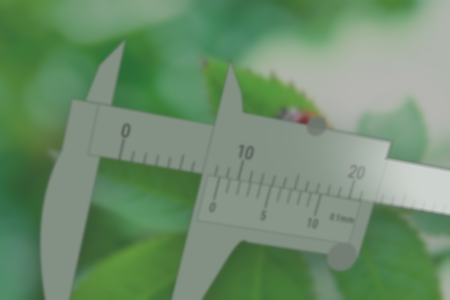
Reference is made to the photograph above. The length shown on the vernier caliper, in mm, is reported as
8.4 mm
